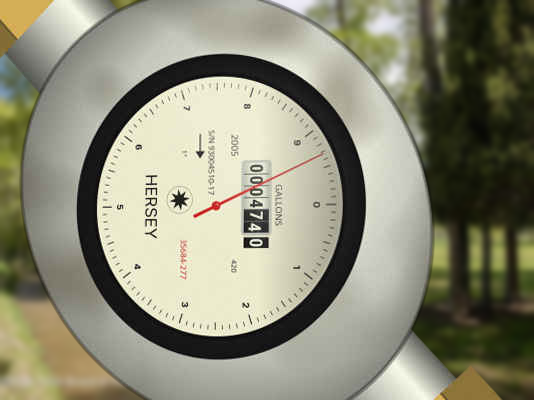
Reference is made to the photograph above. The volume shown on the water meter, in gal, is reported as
4739.3 gal
